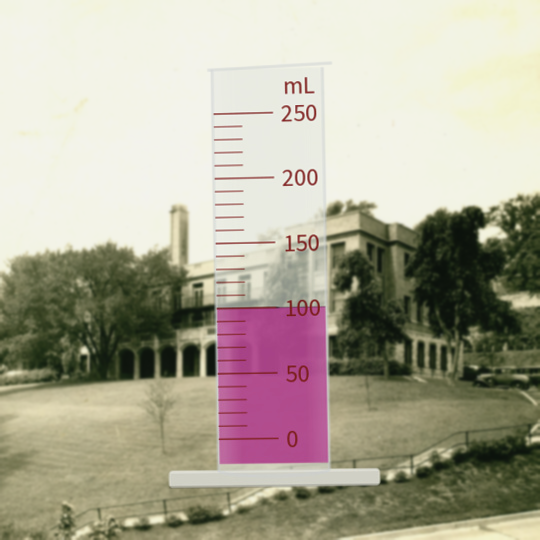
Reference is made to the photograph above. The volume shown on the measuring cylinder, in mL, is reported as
100 mL
